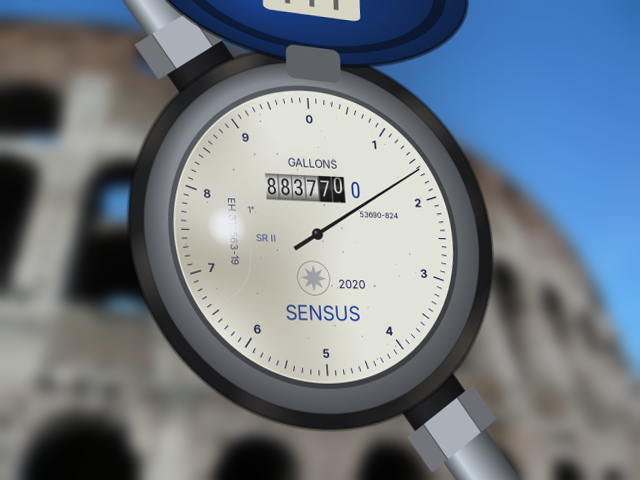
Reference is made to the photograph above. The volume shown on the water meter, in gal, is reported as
8837701.6 gal
